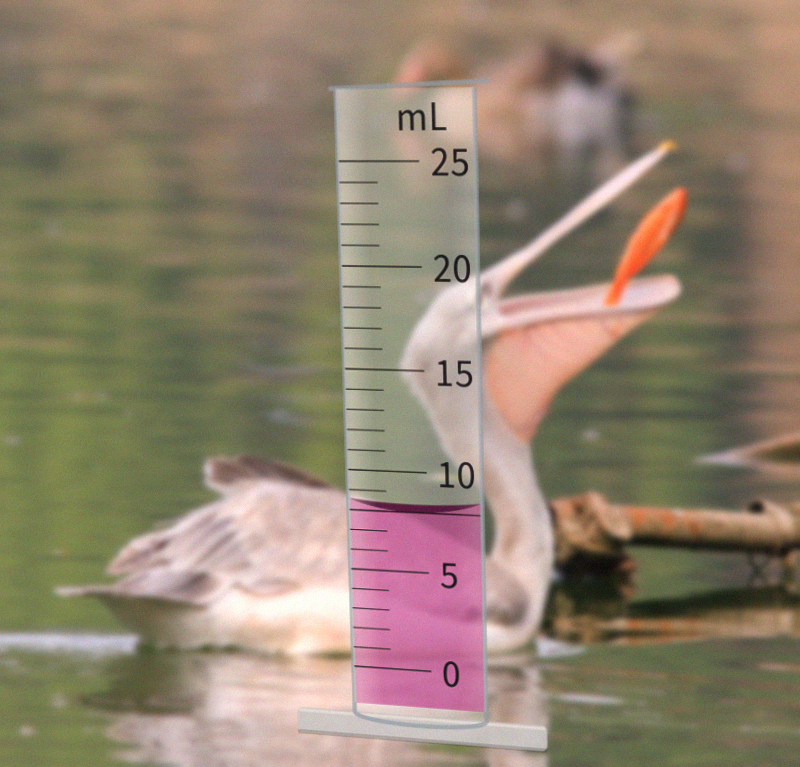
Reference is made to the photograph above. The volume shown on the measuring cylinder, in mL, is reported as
8 mL
